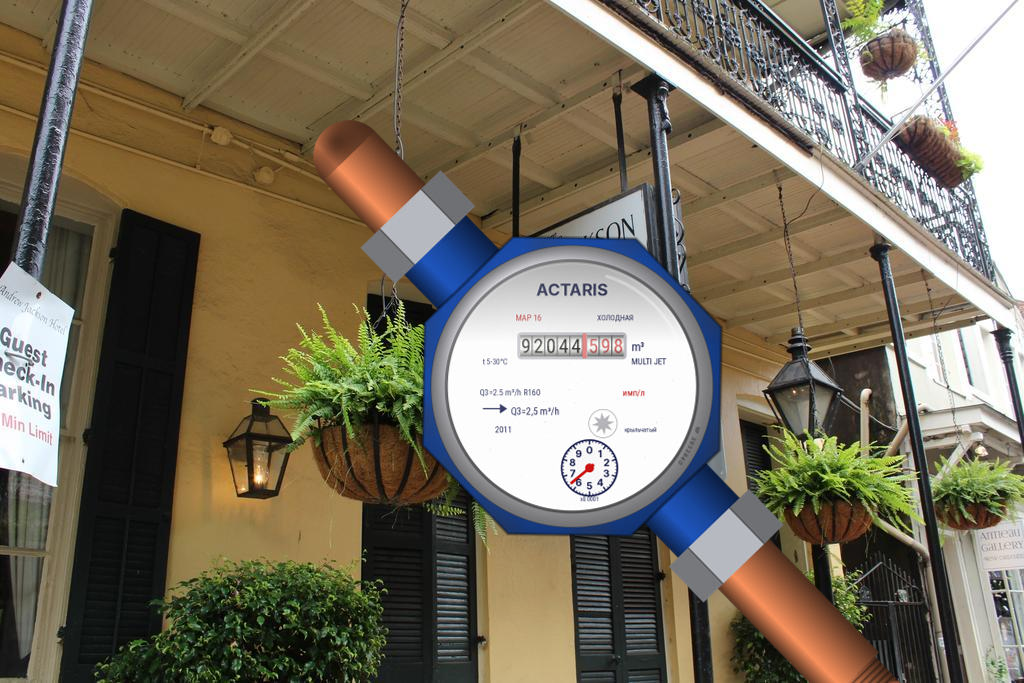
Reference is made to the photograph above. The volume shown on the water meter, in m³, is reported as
92044.5986 m³
